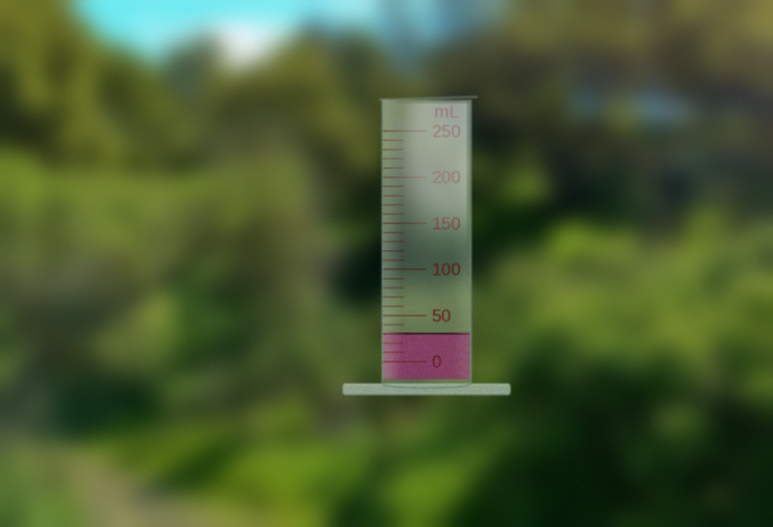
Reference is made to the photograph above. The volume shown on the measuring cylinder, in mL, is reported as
30 mL
